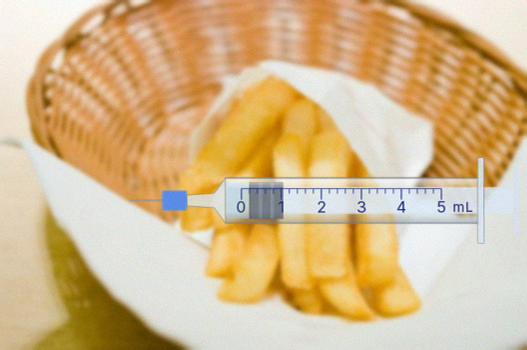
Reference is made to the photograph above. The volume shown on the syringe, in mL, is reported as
0.2 mL
